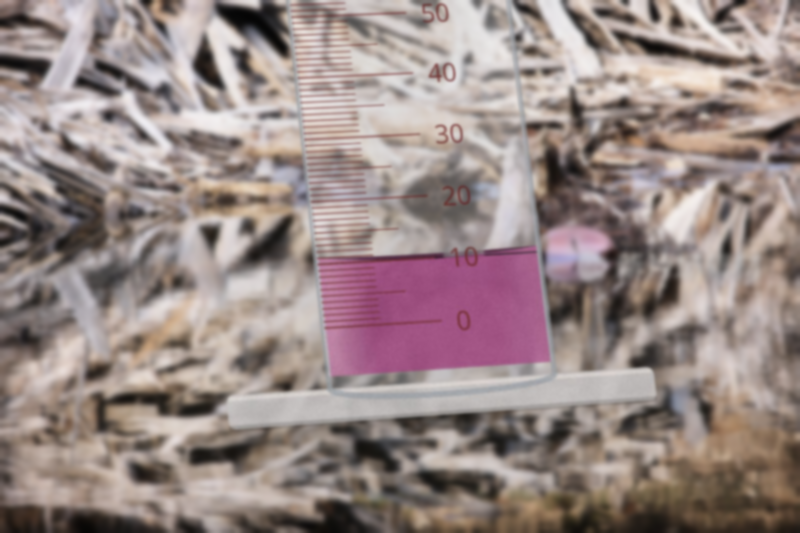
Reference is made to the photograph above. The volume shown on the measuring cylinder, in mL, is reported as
10 mL
